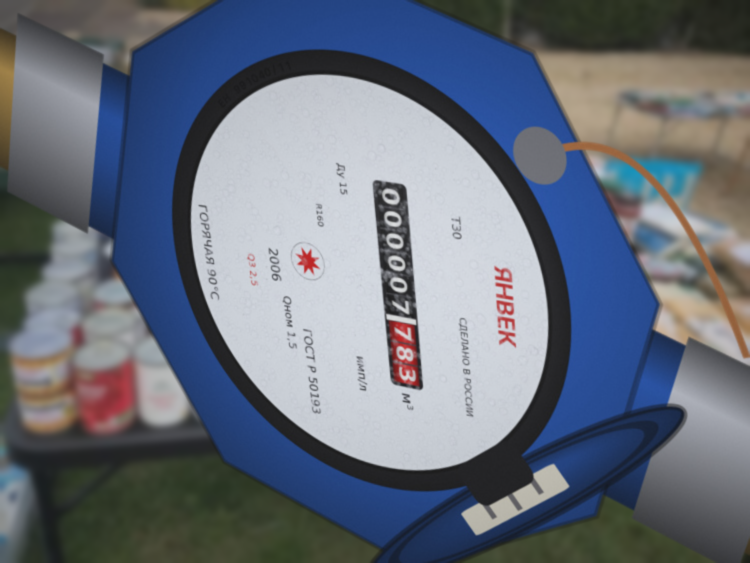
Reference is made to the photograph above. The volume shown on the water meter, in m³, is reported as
7.783 m³
